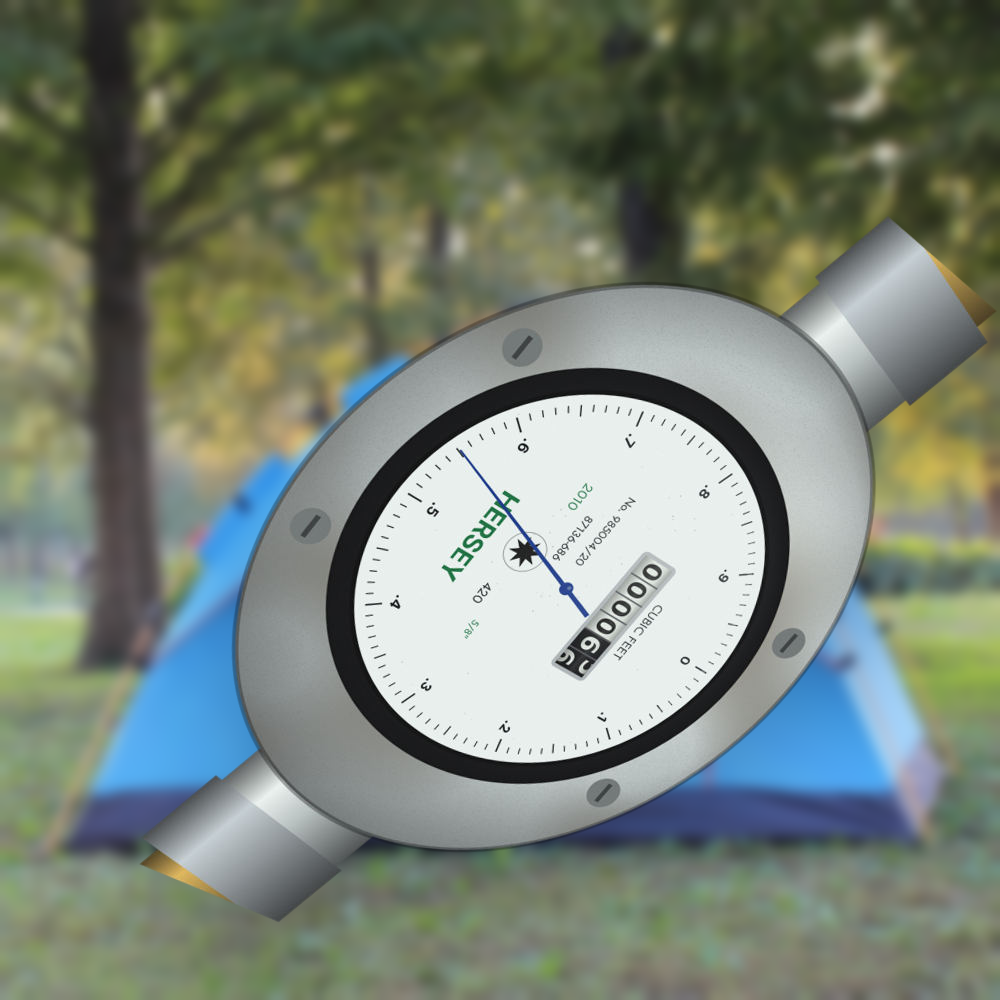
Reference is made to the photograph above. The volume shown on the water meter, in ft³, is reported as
65.55 ft³
